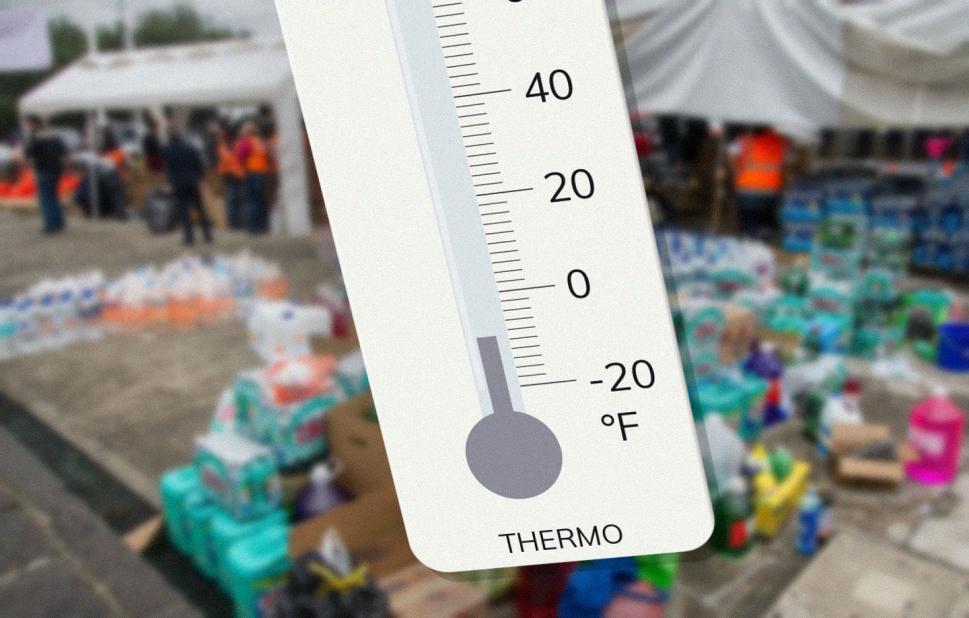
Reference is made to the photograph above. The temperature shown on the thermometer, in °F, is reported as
-9 °F
